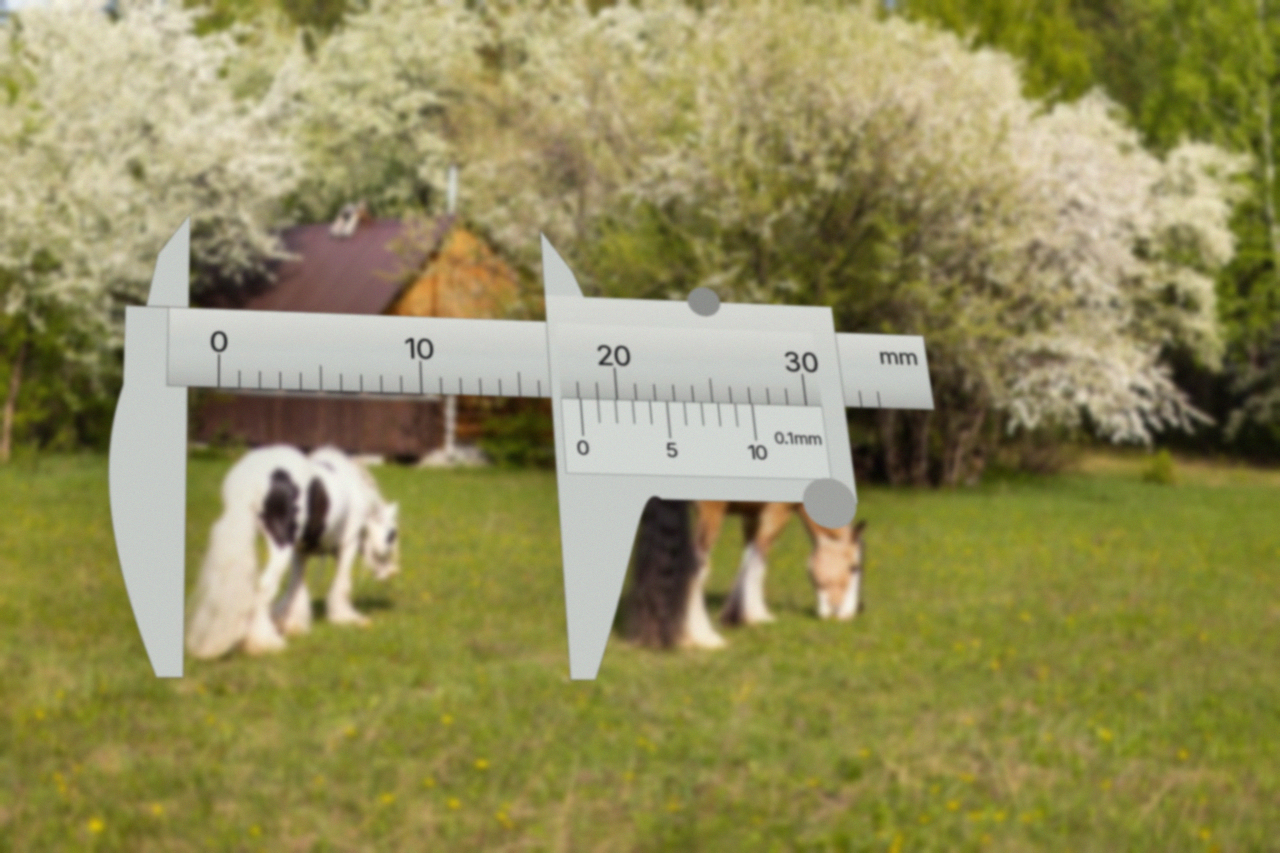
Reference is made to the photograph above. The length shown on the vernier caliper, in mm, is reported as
18.1 mm
